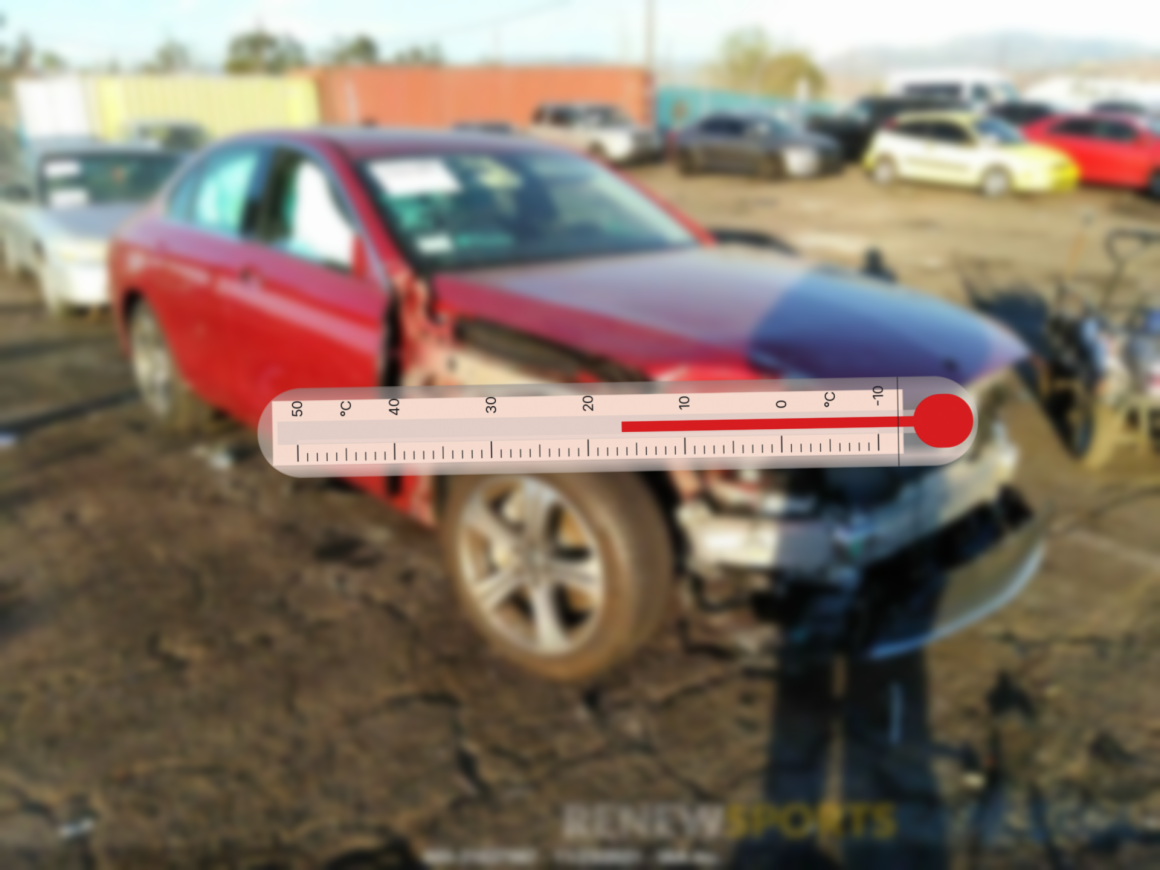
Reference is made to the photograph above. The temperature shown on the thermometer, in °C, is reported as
16.5 °C
